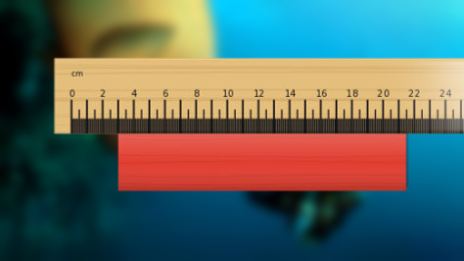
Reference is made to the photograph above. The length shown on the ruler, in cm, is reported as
18.5 cm
